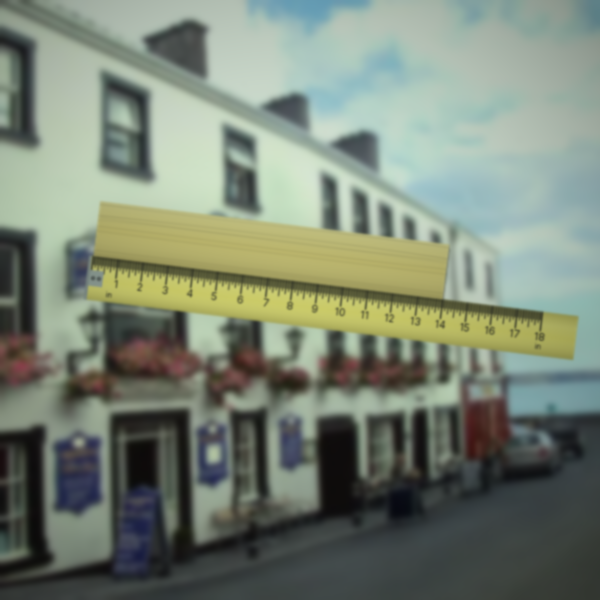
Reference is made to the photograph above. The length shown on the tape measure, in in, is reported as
14 in
